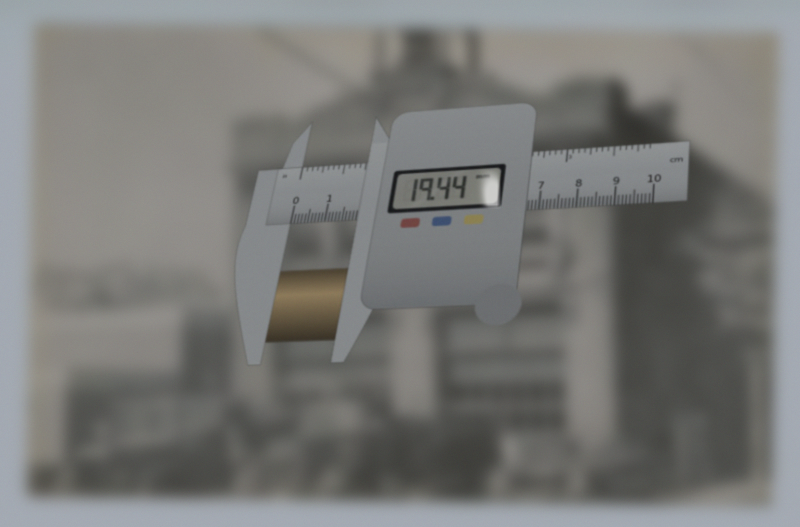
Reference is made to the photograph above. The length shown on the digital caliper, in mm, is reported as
19.44 mm
